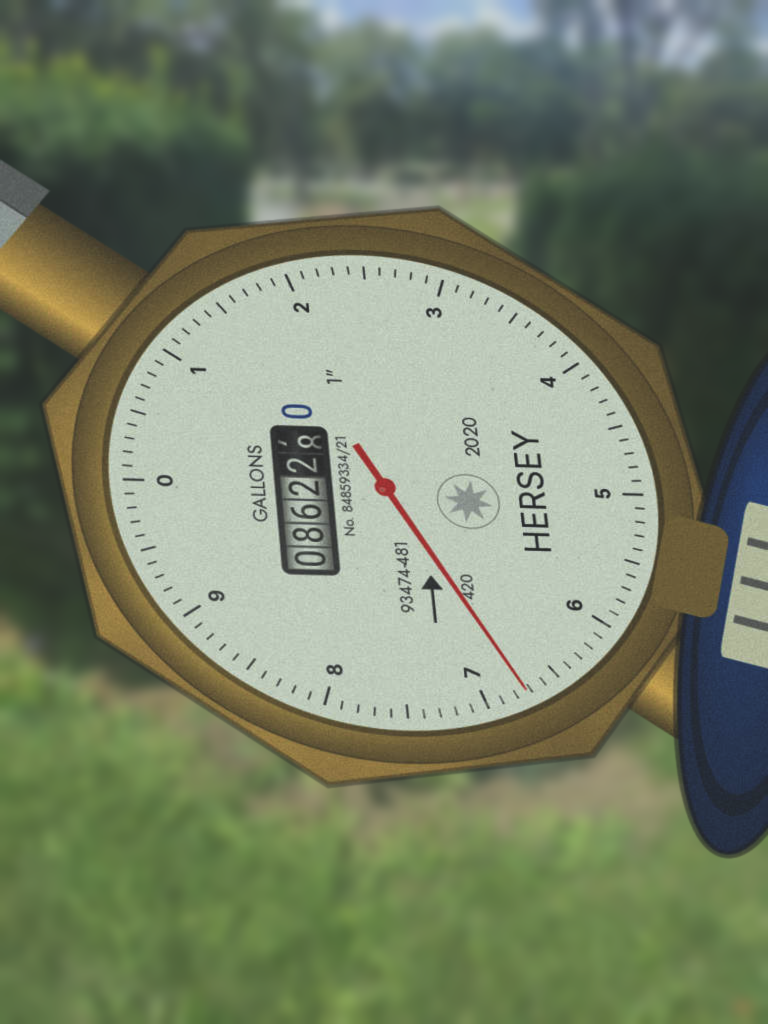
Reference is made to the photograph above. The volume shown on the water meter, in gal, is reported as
862276.7 gal
